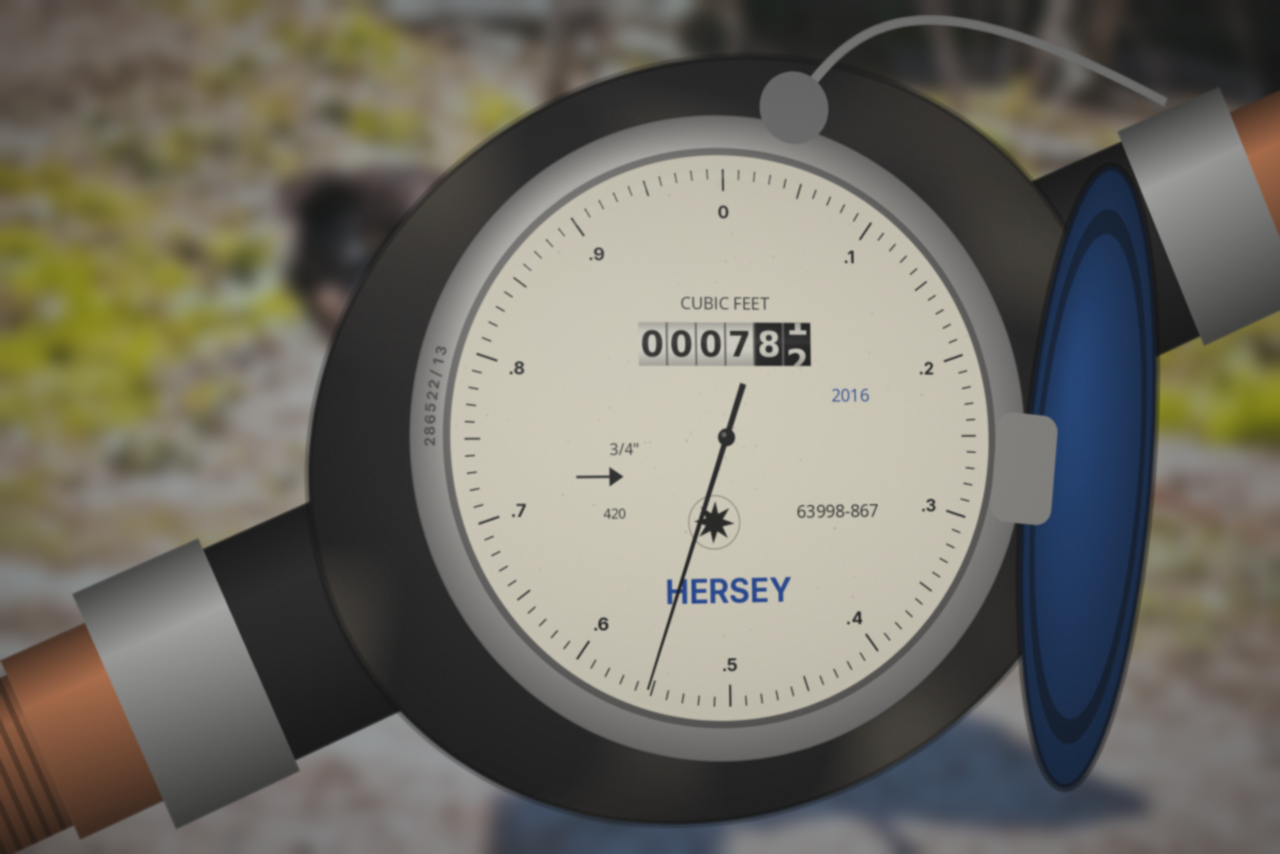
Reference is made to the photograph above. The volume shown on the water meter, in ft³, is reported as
781.55 ft³
